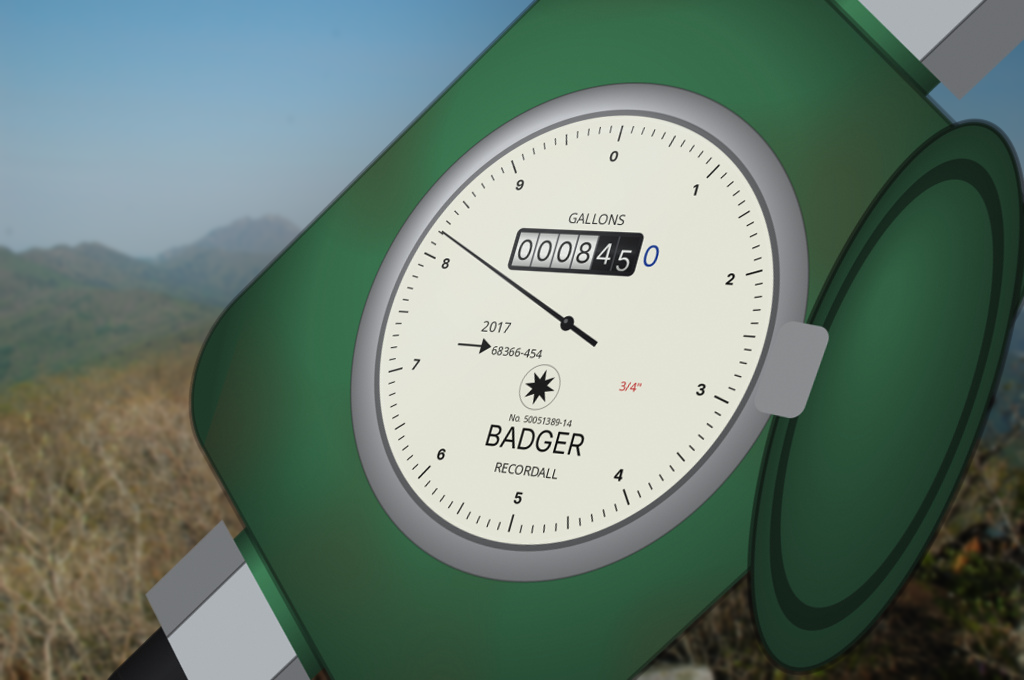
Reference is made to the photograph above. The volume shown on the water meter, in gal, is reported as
8448.2 gal
